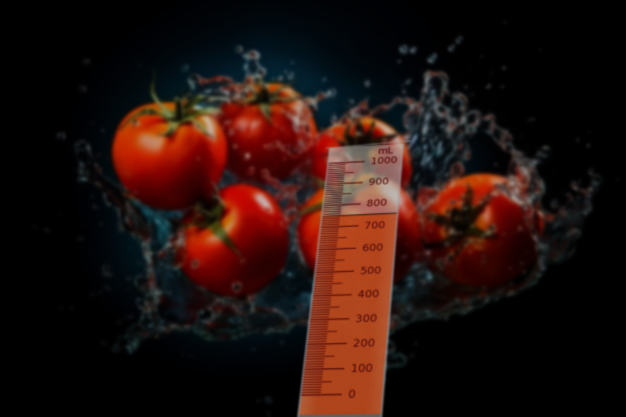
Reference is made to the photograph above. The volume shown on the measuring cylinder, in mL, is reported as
750 mL
